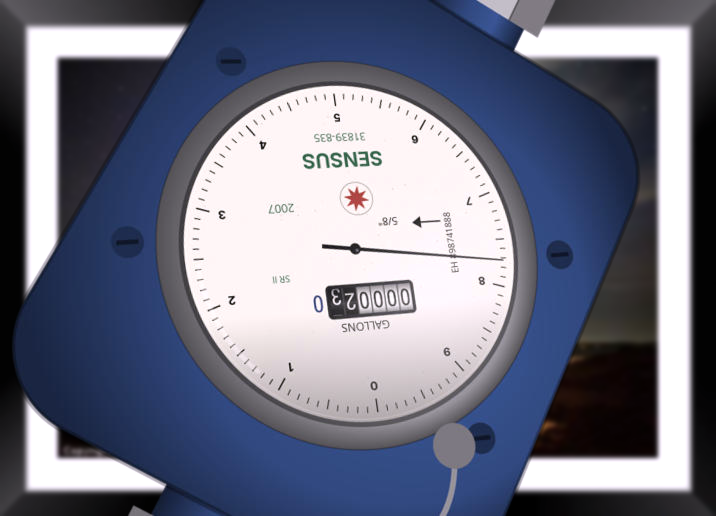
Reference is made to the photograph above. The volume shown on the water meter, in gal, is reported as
227.7 gal
